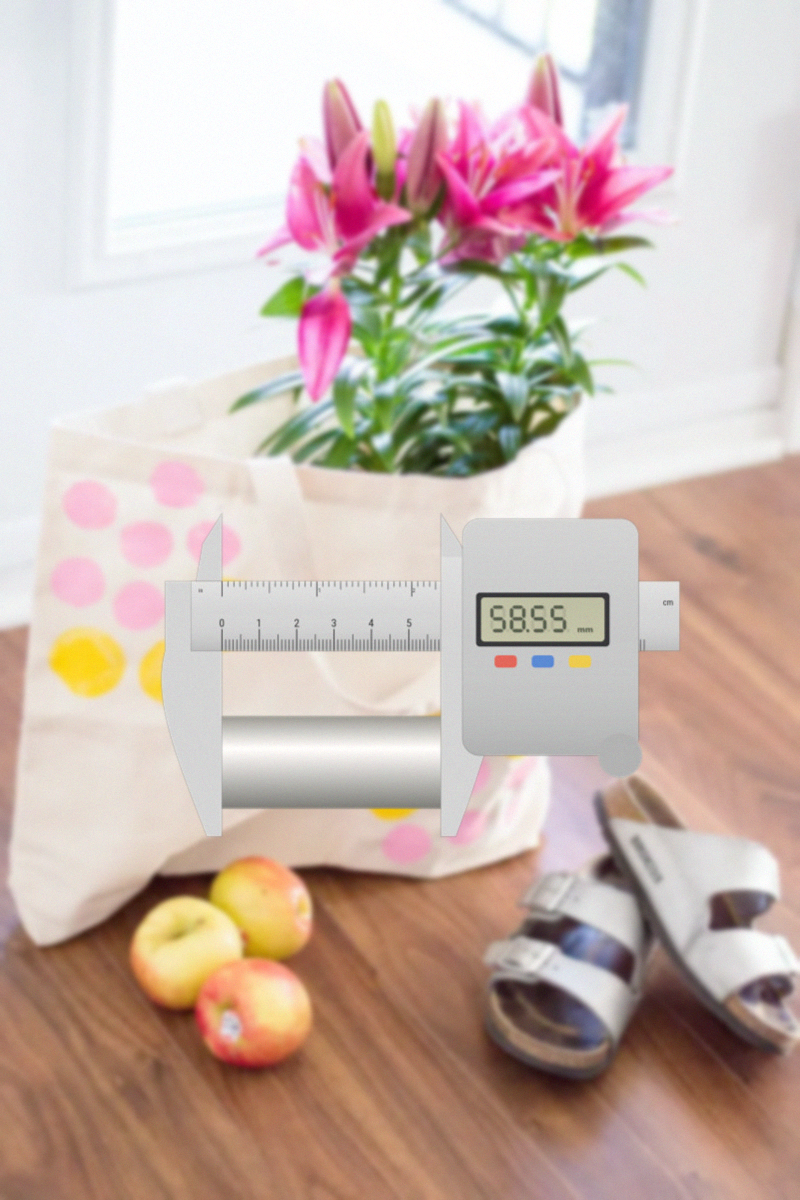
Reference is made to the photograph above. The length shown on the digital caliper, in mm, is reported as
58.55 mm
